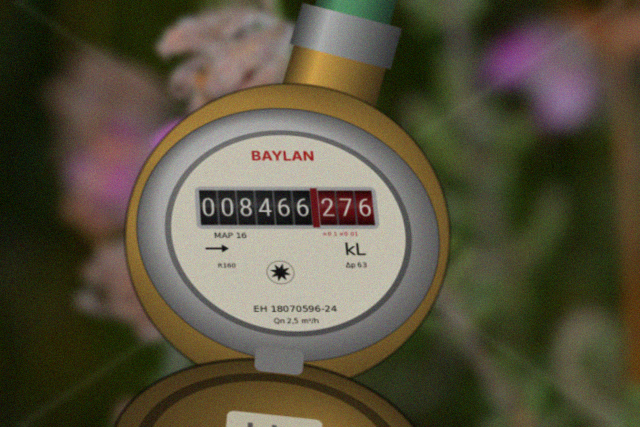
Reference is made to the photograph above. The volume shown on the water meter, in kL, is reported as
8466.276 kL
